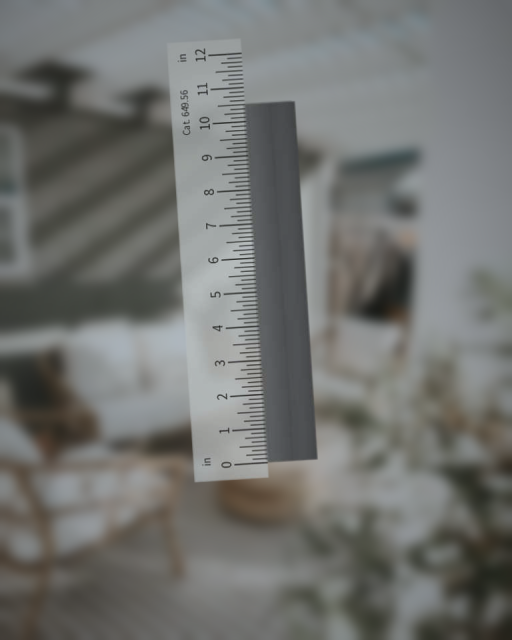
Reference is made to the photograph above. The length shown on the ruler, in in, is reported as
10.5 in
